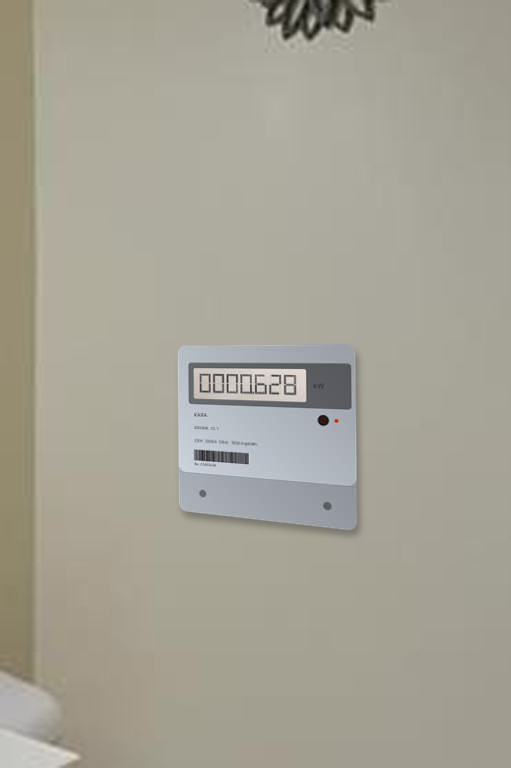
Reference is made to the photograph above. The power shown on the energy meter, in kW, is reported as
0.628 kW
